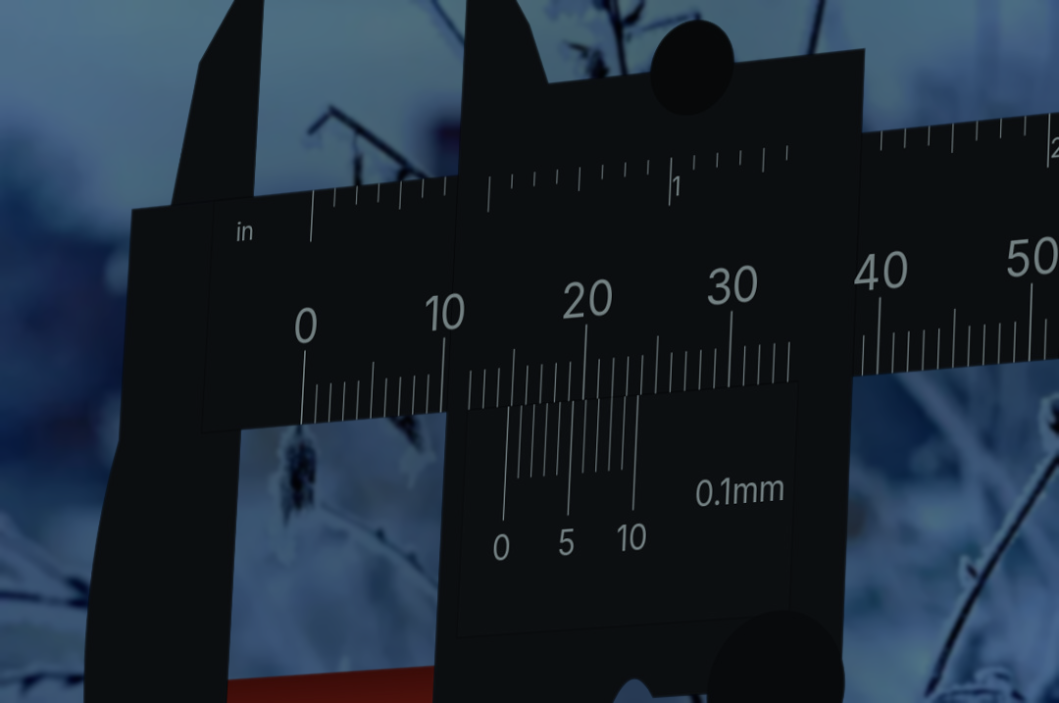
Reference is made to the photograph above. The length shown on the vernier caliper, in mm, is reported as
14.8 mm
